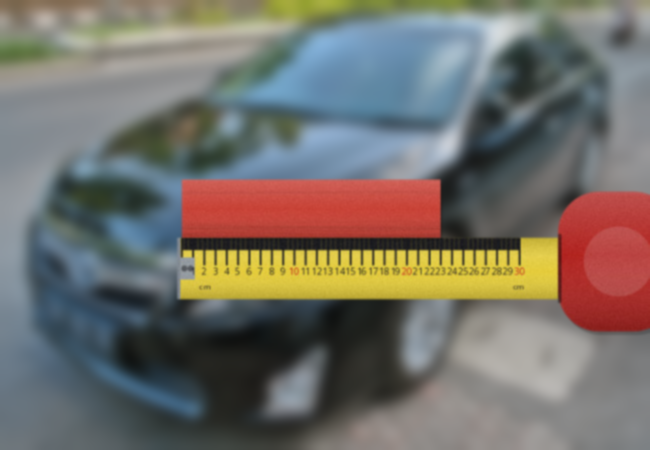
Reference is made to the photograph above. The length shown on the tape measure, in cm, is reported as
23 cm
